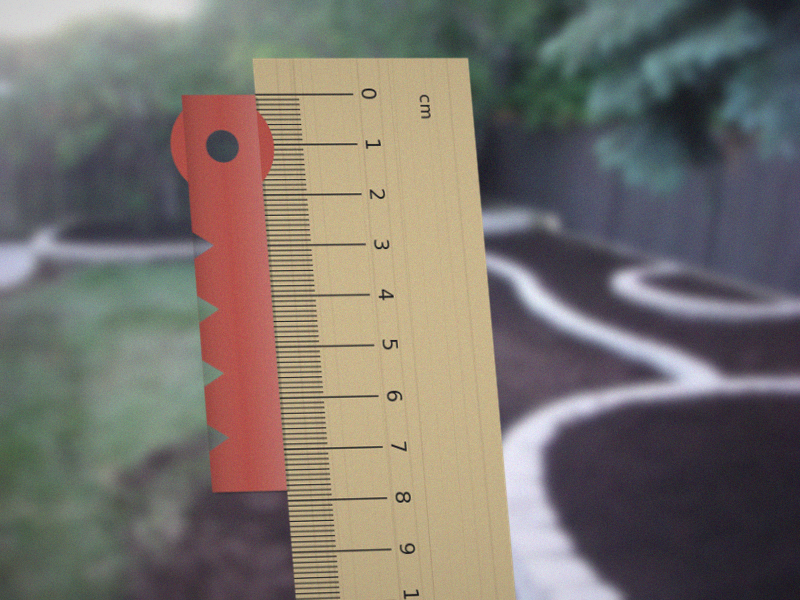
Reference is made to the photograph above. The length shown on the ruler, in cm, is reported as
7.8 cm
